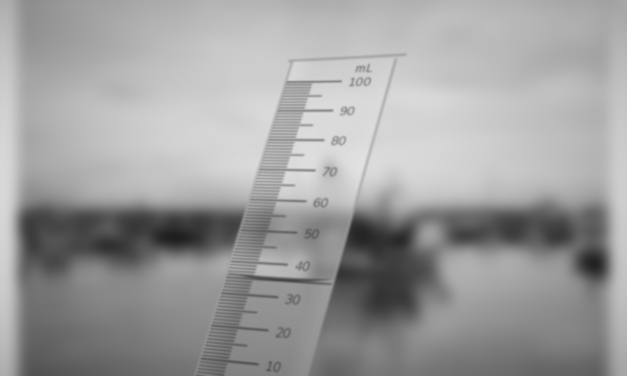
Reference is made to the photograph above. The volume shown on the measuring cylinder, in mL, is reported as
35 mL
